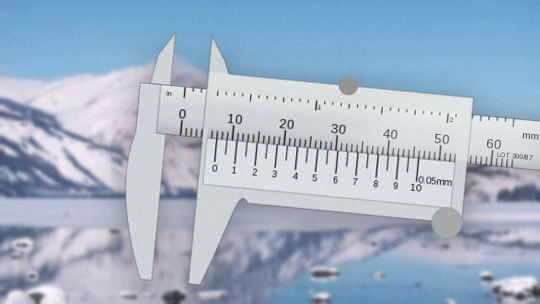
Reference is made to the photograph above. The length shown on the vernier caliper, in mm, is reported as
7.0 mm
